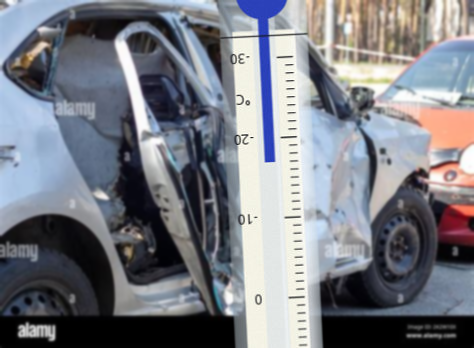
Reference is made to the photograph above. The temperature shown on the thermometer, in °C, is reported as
-17 °C
